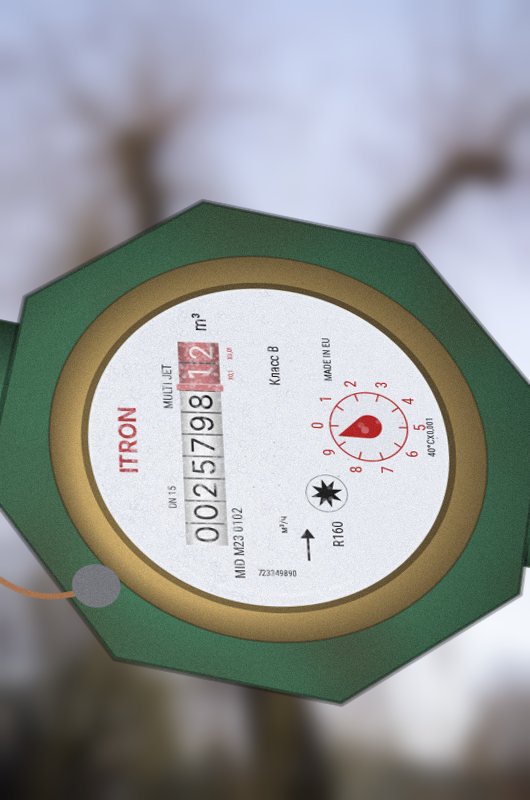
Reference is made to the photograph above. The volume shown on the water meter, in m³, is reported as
25798.119 m³
